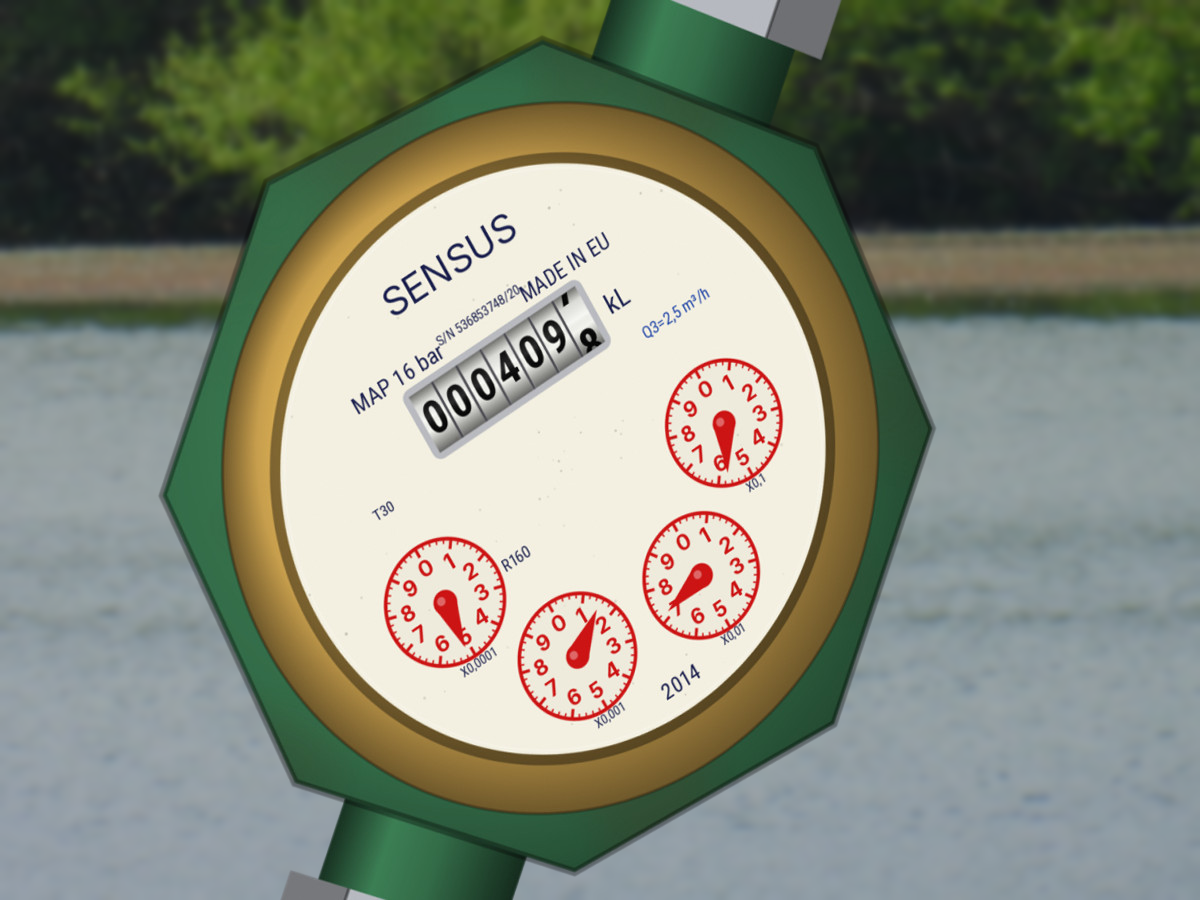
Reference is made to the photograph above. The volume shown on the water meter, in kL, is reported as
4097.5715 kL
